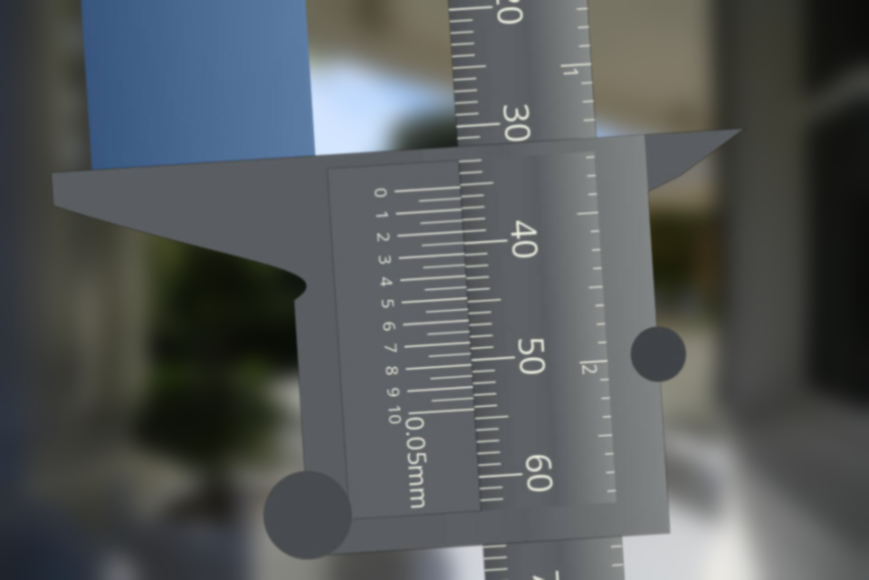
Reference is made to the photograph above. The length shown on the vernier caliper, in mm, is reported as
35.2 mm
